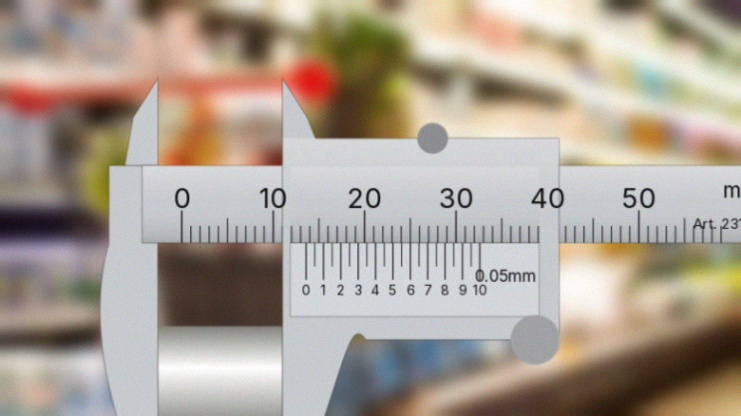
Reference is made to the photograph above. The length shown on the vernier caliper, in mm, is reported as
13.6 mm
